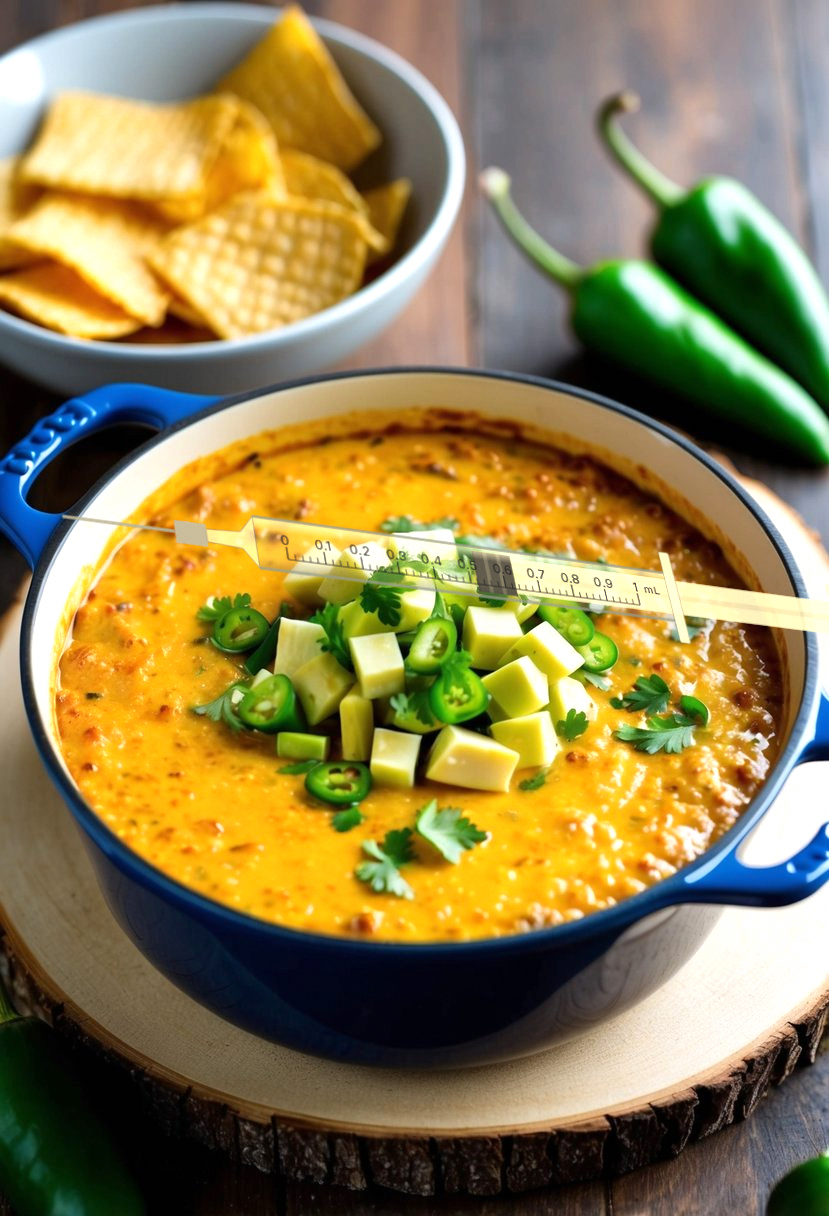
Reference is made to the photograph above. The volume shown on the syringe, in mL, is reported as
0.52 mL
